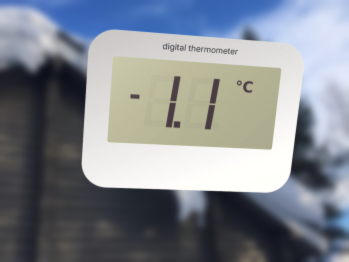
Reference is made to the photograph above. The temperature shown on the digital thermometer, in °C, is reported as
-1.1 °C
